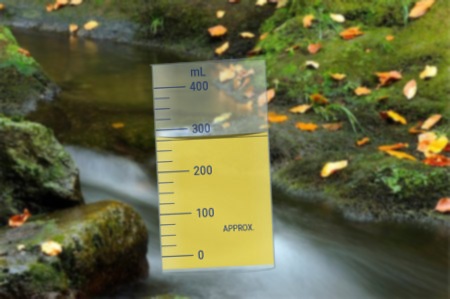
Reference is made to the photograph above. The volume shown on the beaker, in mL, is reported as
275 mL
